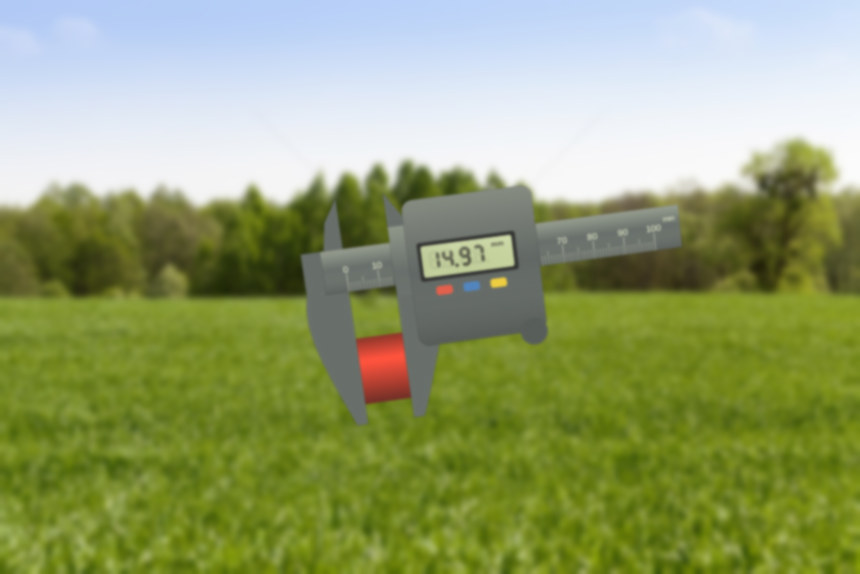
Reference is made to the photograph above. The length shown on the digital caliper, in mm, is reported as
14.97 mm
